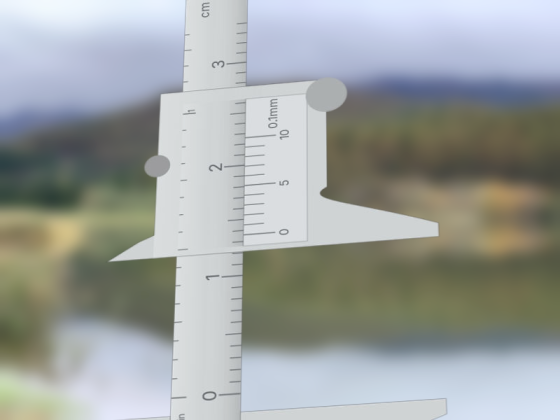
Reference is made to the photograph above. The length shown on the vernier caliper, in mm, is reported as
13.6 mm
